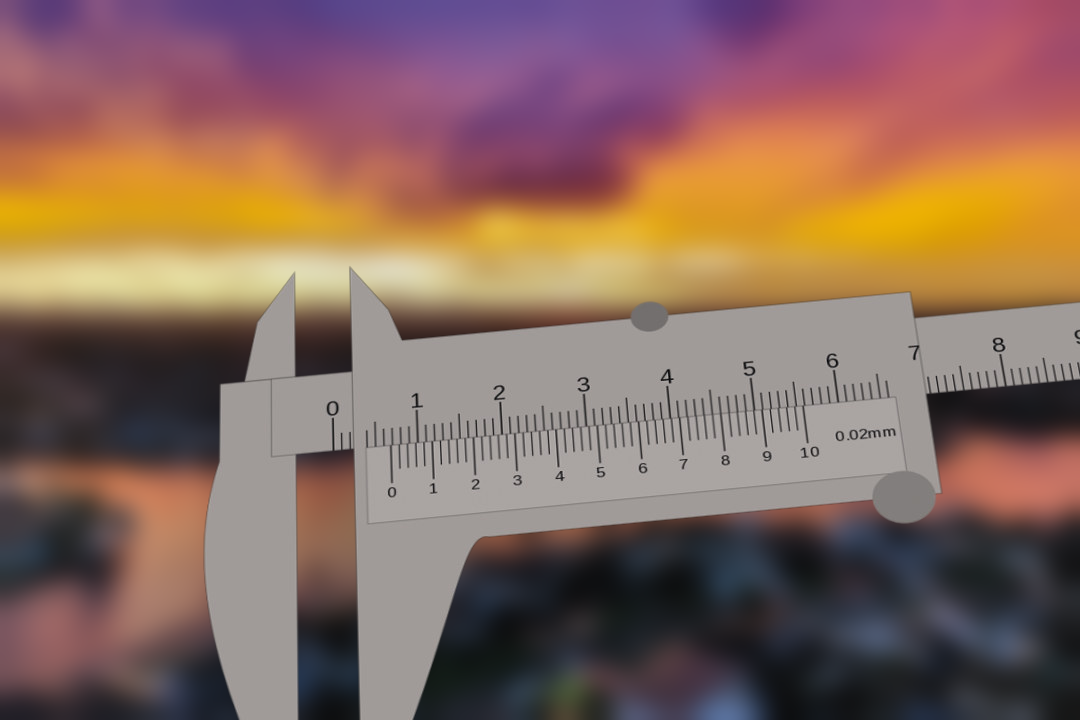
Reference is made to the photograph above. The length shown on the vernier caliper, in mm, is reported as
6.8 mm
